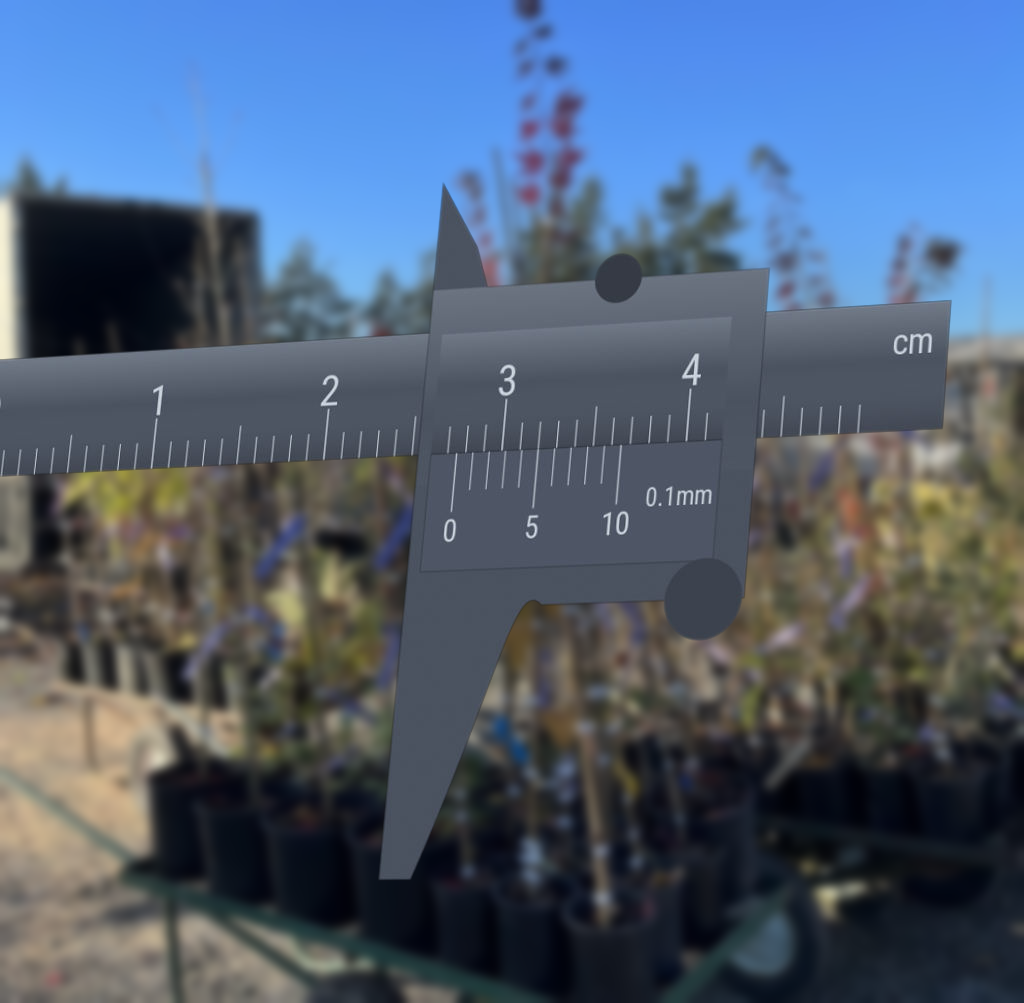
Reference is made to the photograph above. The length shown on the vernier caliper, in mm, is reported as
27.5 mm
